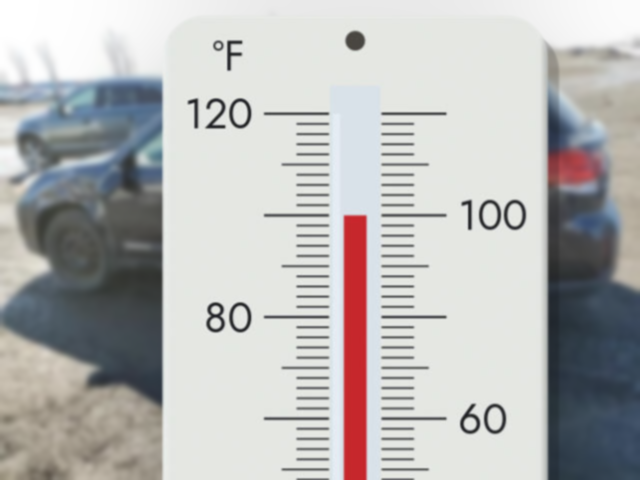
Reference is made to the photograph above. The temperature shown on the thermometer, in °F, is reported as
100 °F
